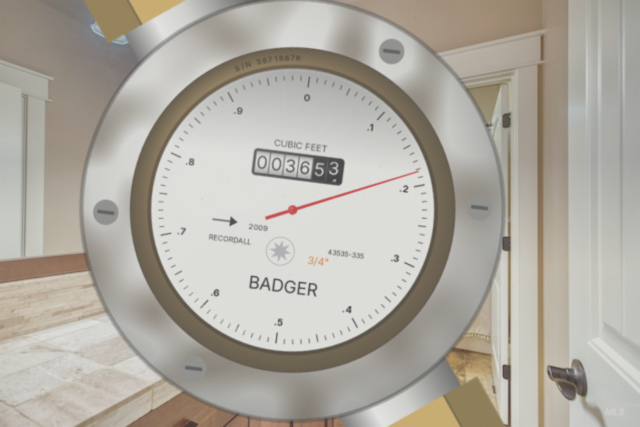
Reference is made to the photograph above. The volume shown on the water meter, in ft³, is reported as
3653.18 ft³
